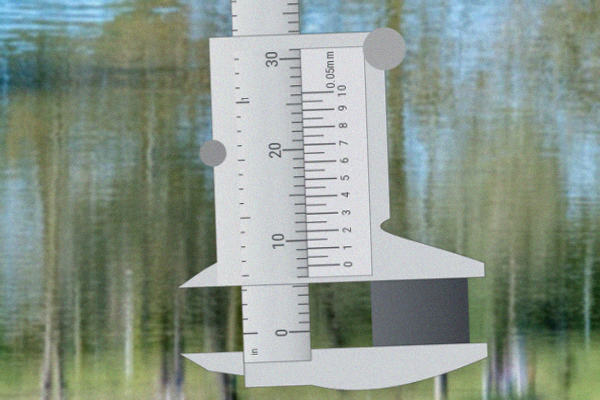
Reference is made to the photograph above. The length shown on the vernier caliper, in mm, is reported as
7.2 mm
